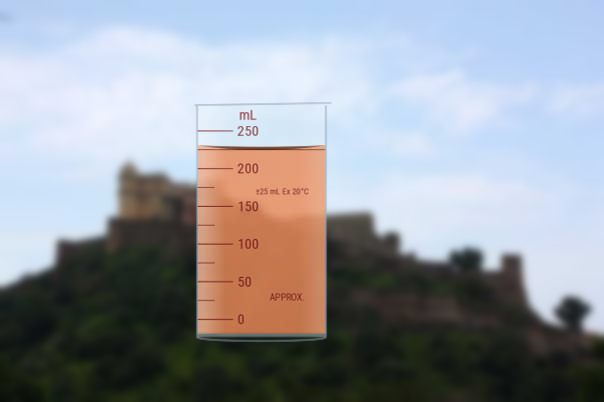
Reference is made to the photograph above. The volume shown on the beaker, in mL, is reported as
225 mL
